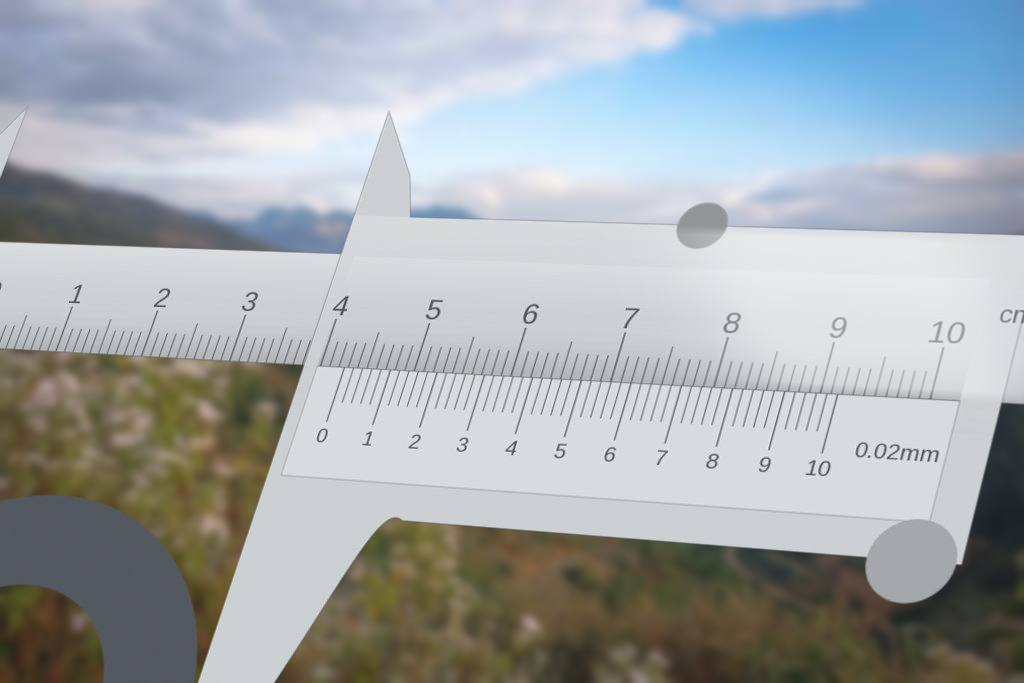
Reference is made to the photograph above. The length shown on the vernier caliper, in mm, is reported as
42.6 mm
